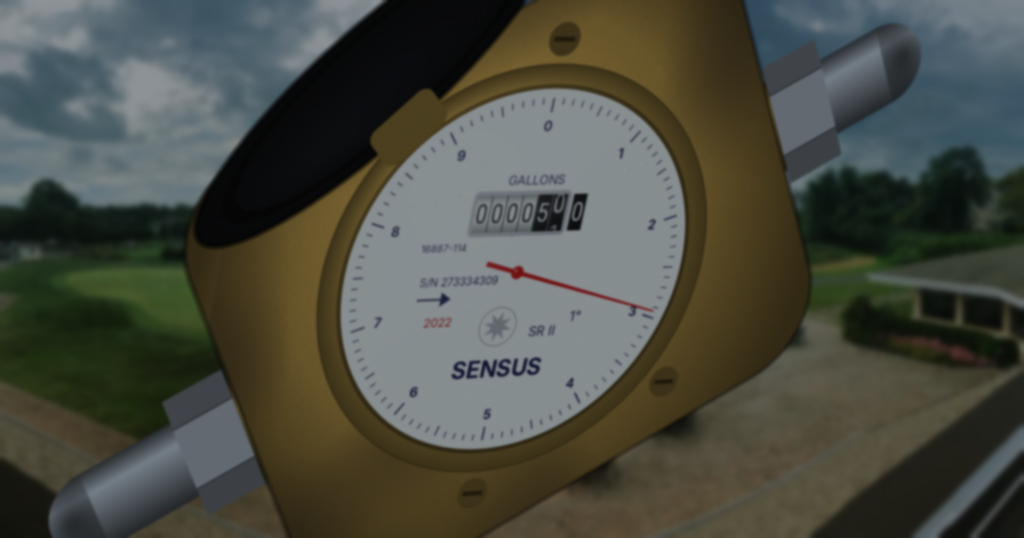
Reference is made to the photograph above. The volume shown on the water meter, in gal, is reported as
502.9 gal
